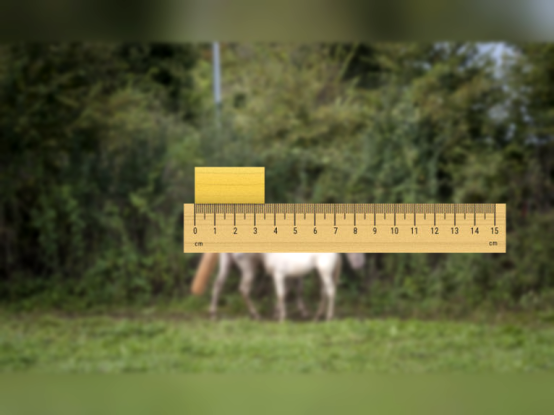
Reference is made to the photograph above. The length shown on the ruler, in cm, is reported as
3.5 cm
